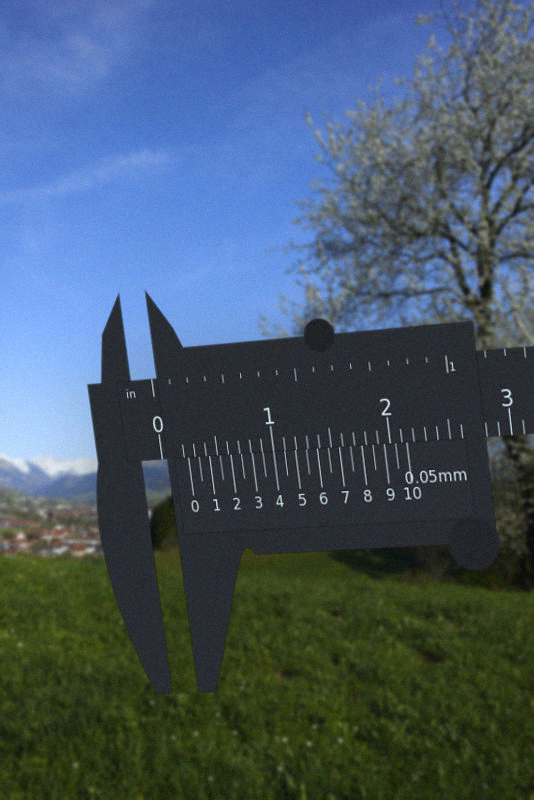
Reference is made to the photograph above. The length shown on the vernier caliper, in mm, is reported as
2.4 mm
